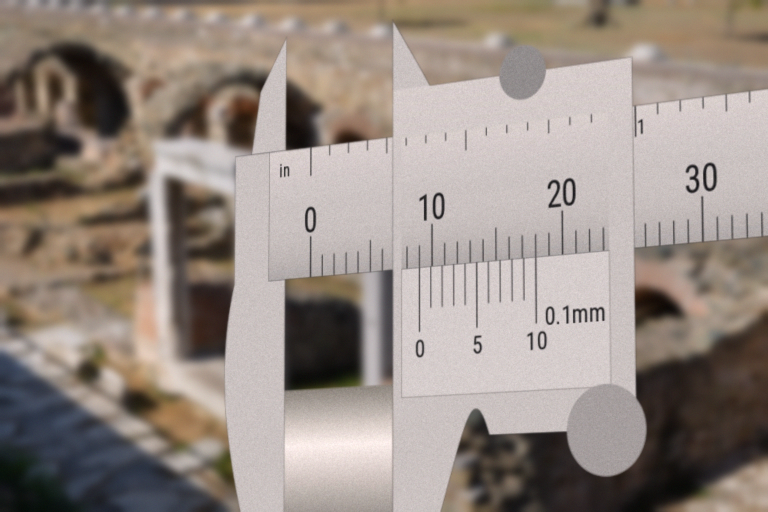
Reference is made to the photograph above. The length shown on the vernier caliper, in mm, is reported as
9.0 mm
